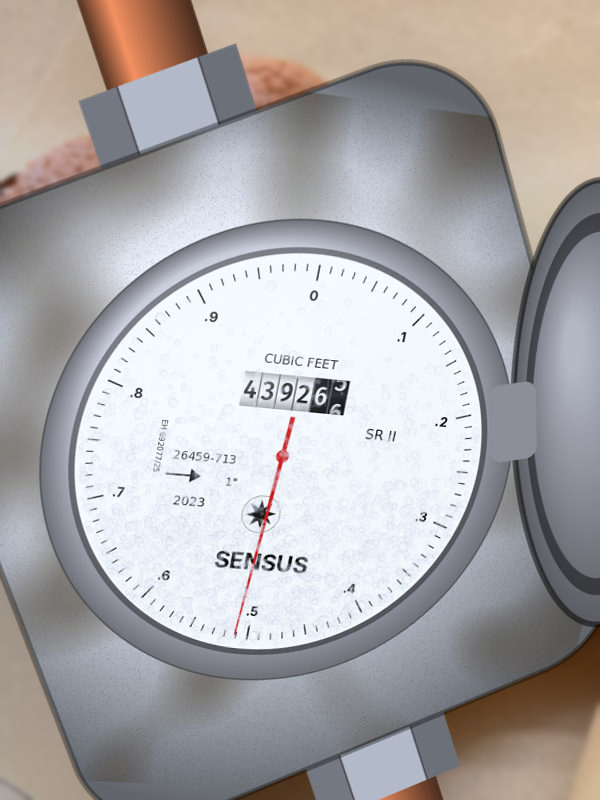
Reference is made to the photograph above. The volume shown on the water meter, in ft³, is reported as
439265.51 ft³
